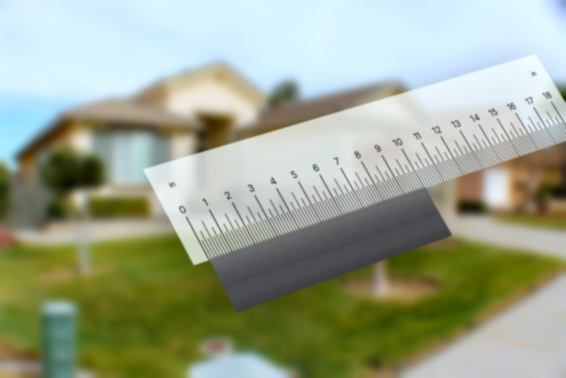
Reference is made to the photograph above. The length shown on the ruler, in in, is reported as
10 in
